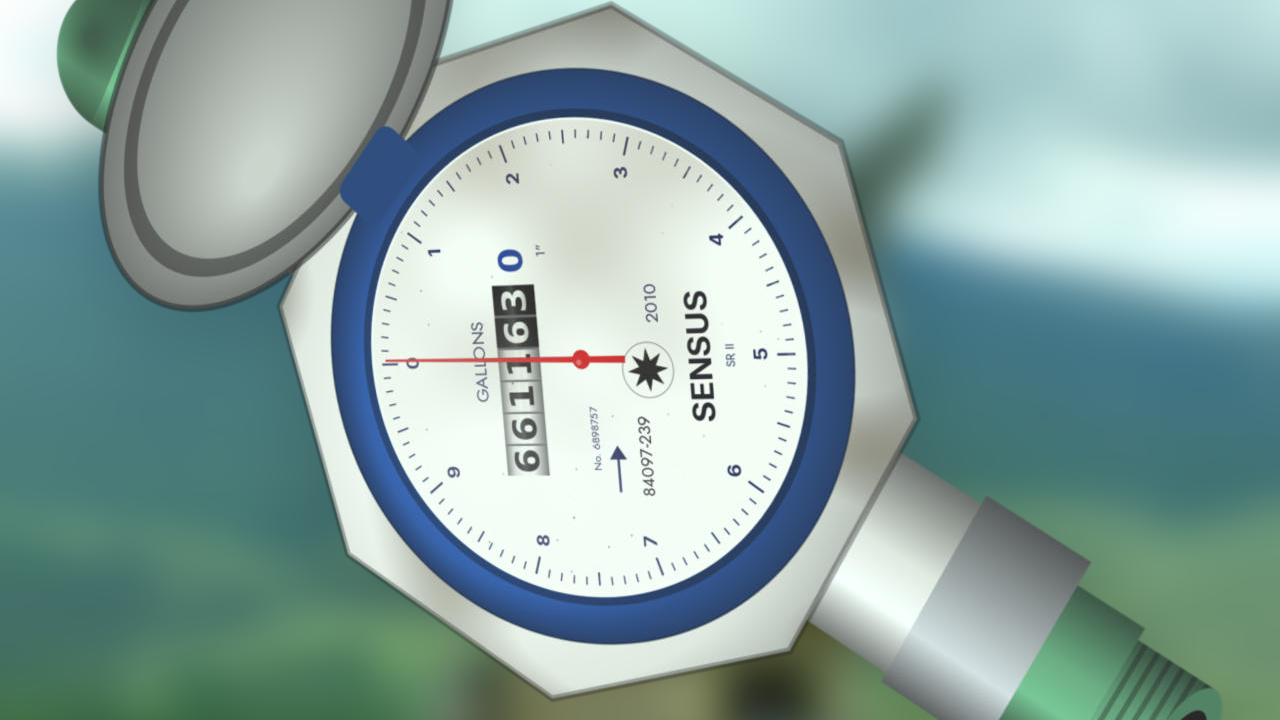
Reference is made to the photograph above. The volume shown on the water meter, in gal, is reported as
6611630.0 gal
